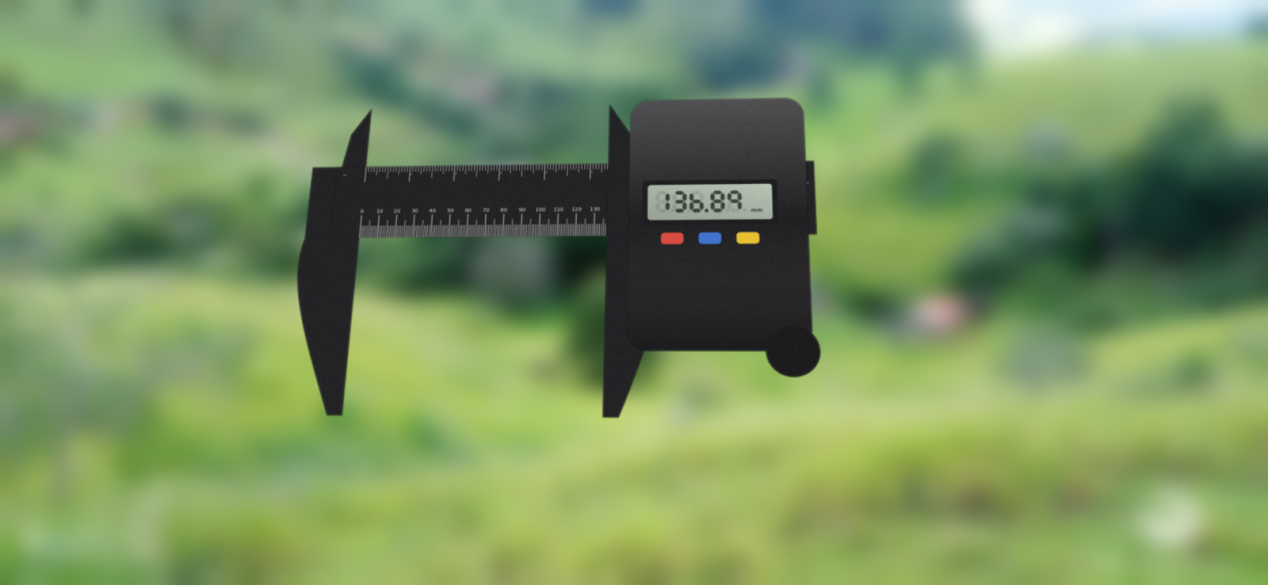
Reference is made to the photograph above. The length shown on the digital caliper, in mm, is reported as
136.89 mm
